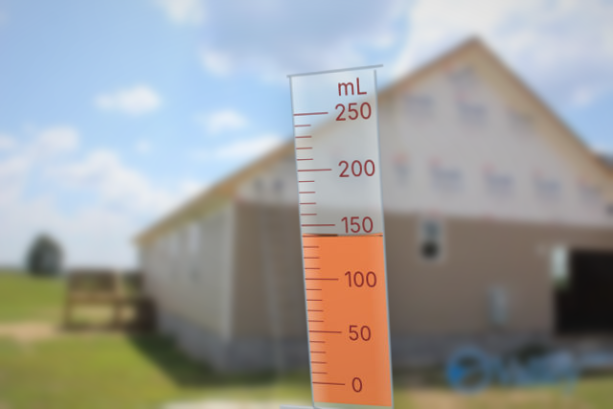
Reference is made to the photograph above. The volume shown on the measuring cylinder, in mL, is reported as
140 mL
